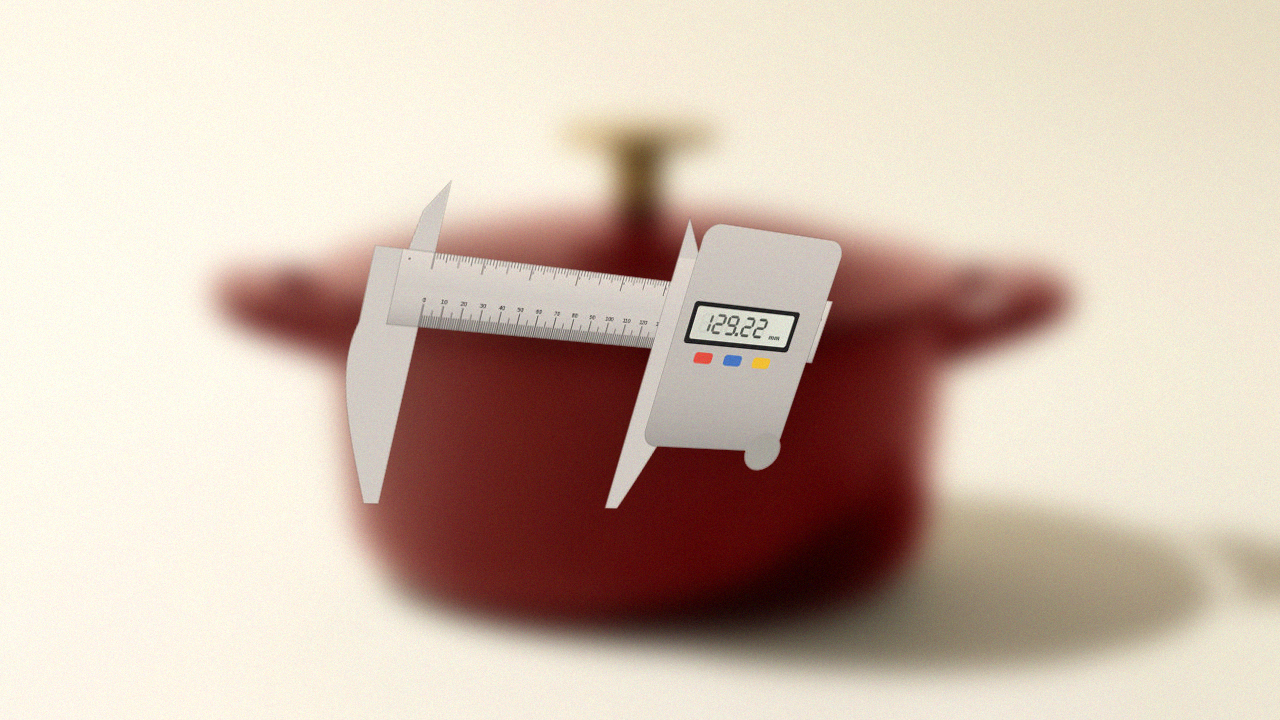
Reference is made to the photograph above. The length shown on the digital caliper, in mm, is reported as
129.22 mm
